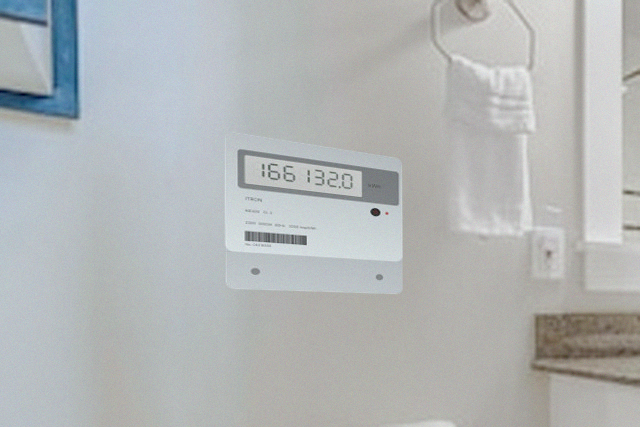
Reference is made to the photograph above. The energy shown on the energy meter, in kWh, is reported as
166132.0 kWh
